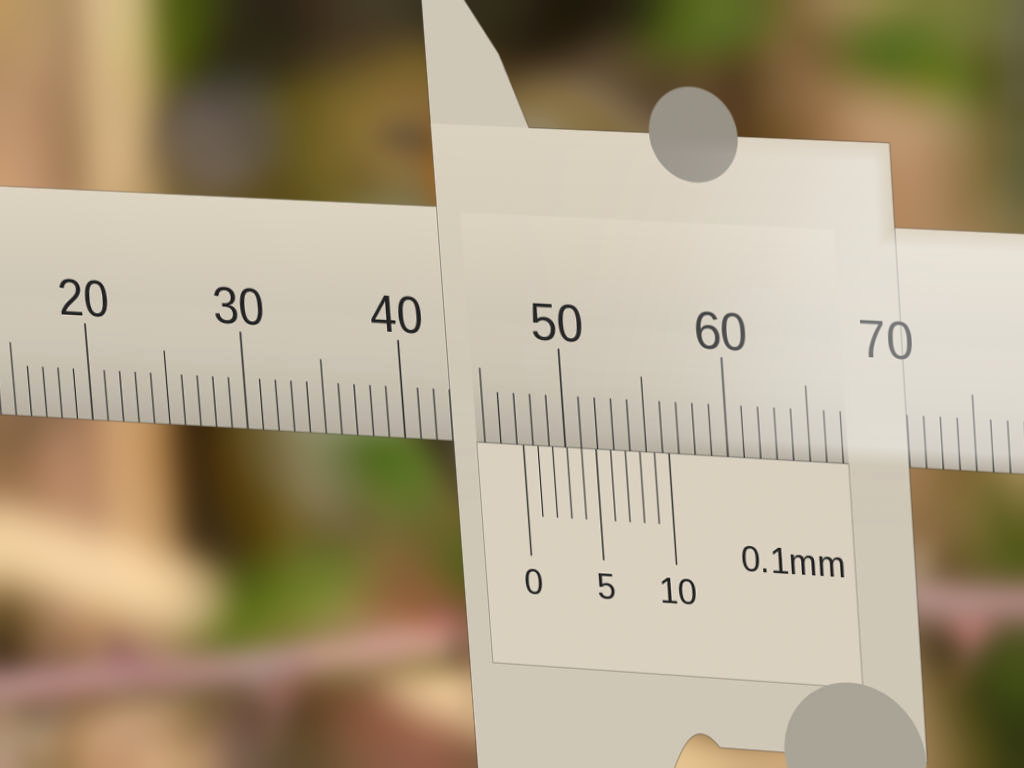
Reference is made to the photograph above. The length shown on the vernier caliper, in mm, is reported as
47.4 mm
